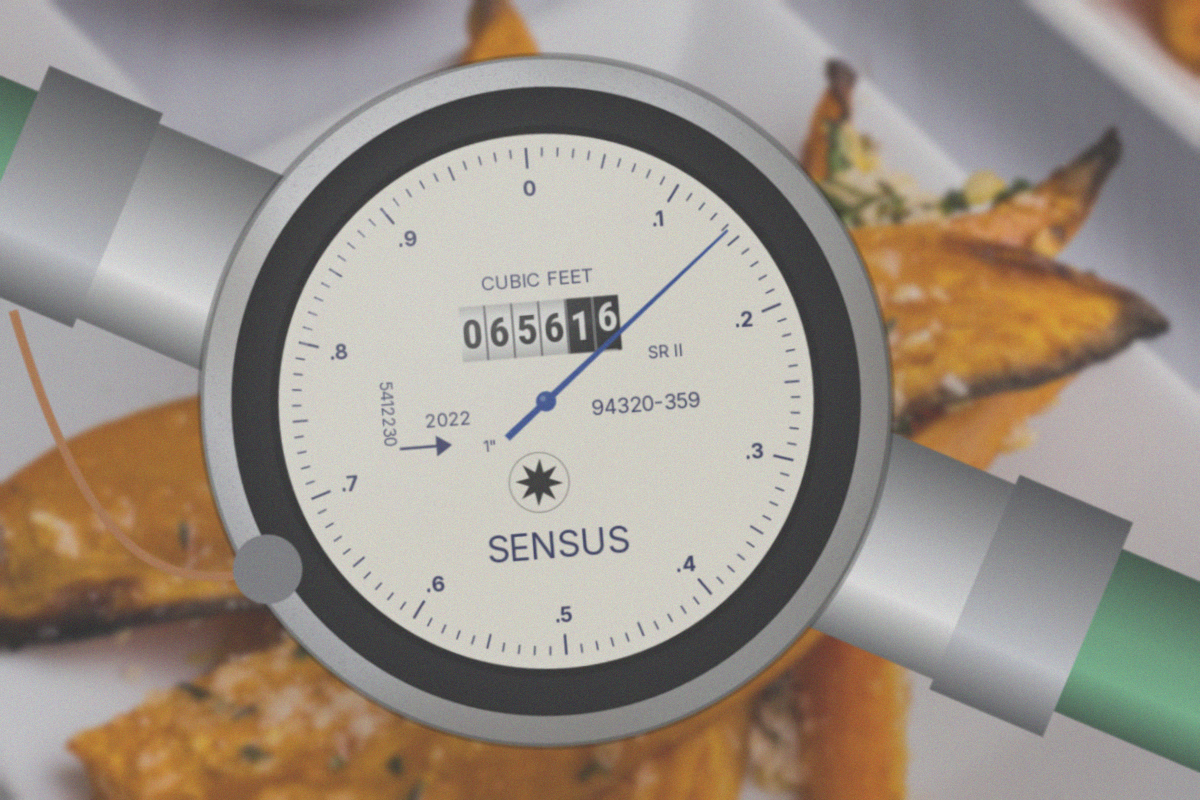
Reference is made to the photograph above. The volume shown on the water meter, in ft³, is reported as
65616.14 ft³
